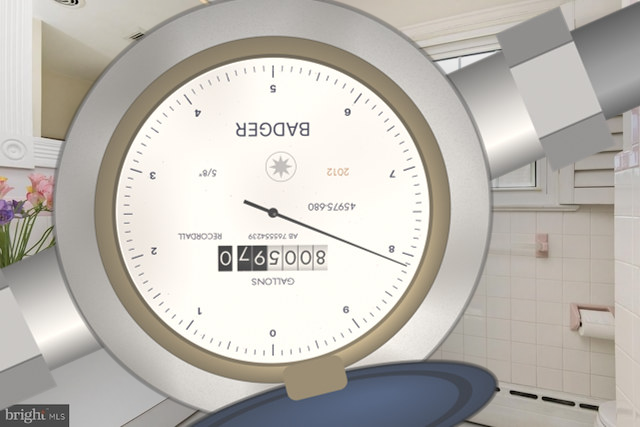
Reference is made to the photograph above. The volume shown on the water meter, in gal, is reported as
8005968.1 gal
